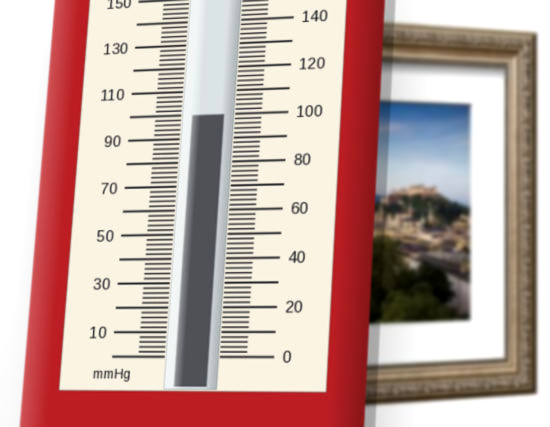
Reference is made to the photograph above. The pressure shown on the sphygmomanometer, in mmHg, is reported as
100 mmHg
